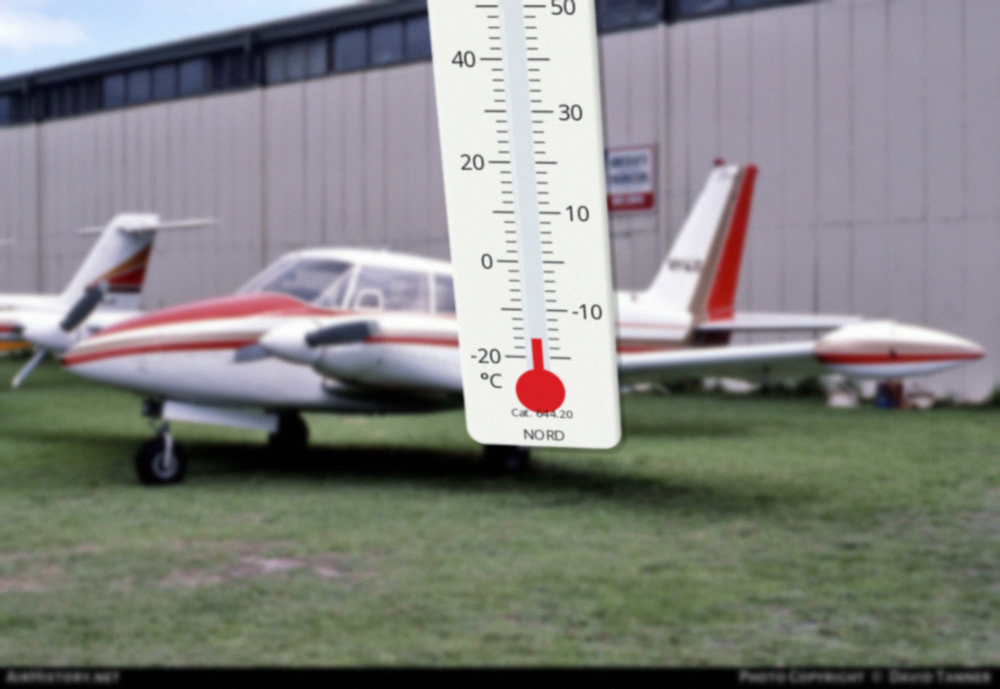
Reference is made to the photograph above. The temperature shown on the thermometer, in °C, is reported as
-16 °C
